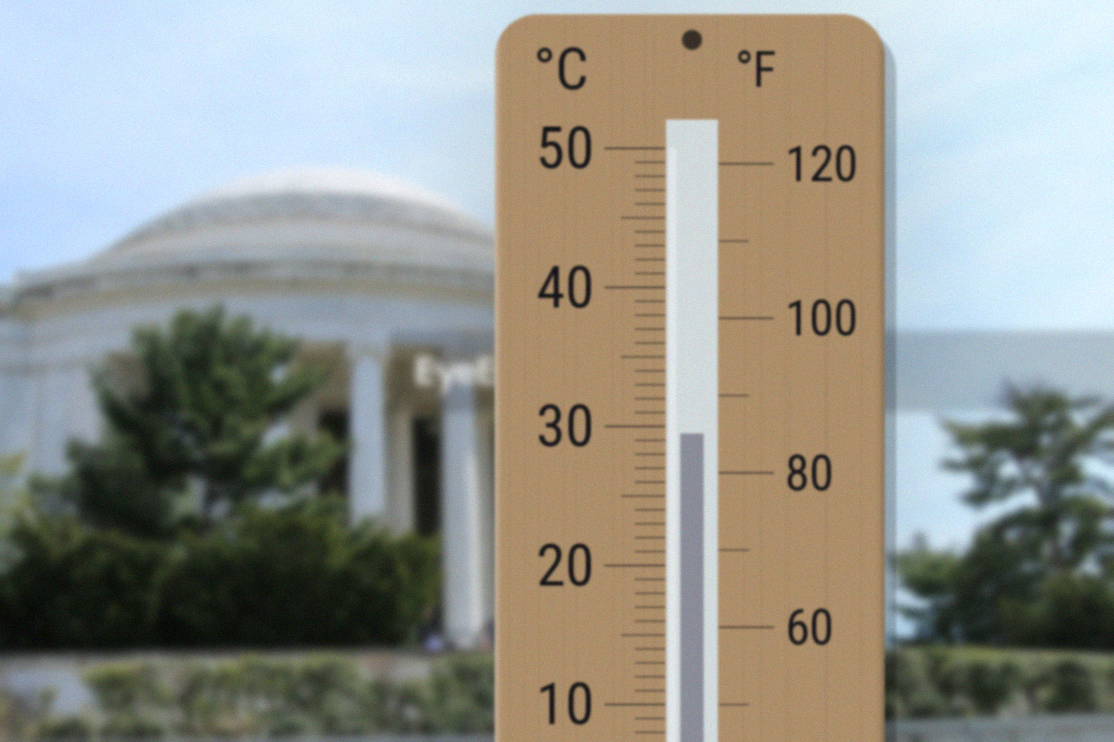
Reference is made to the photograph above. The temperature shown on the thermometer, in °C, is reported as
29.5 °C
